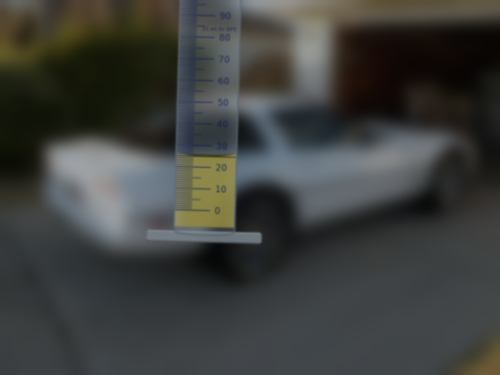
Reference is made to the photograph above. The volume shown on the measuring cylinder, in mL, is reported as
25 mL
